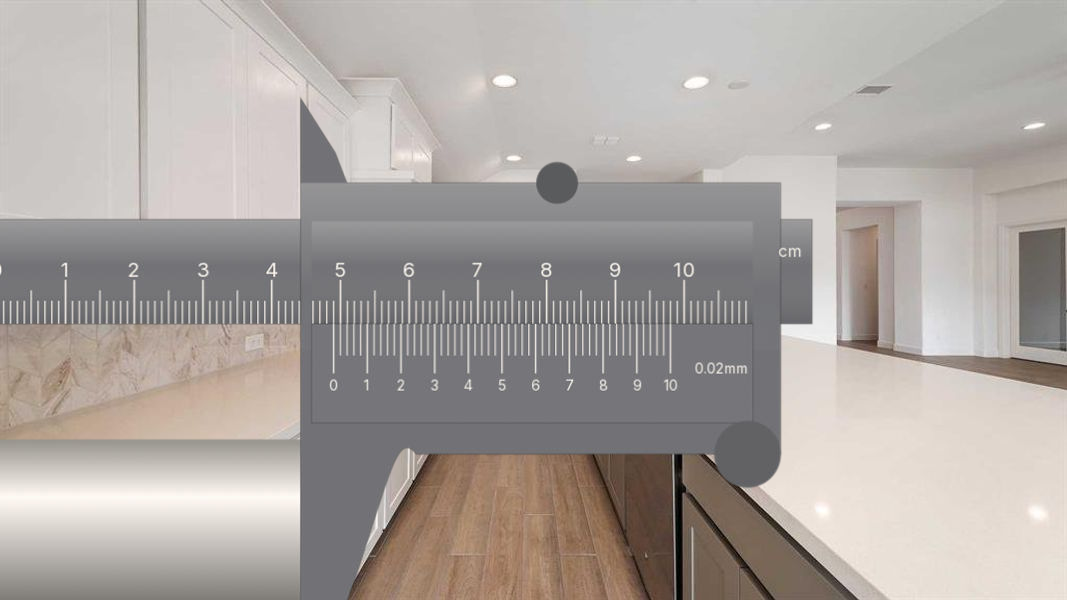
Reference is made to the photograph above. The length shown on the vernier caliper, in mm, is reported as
49.0 mm
